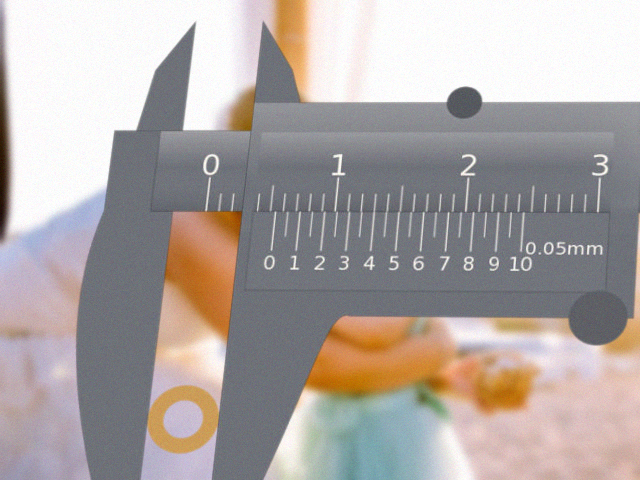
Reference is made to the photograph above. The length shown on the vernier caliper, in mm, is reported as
5.4 mm
